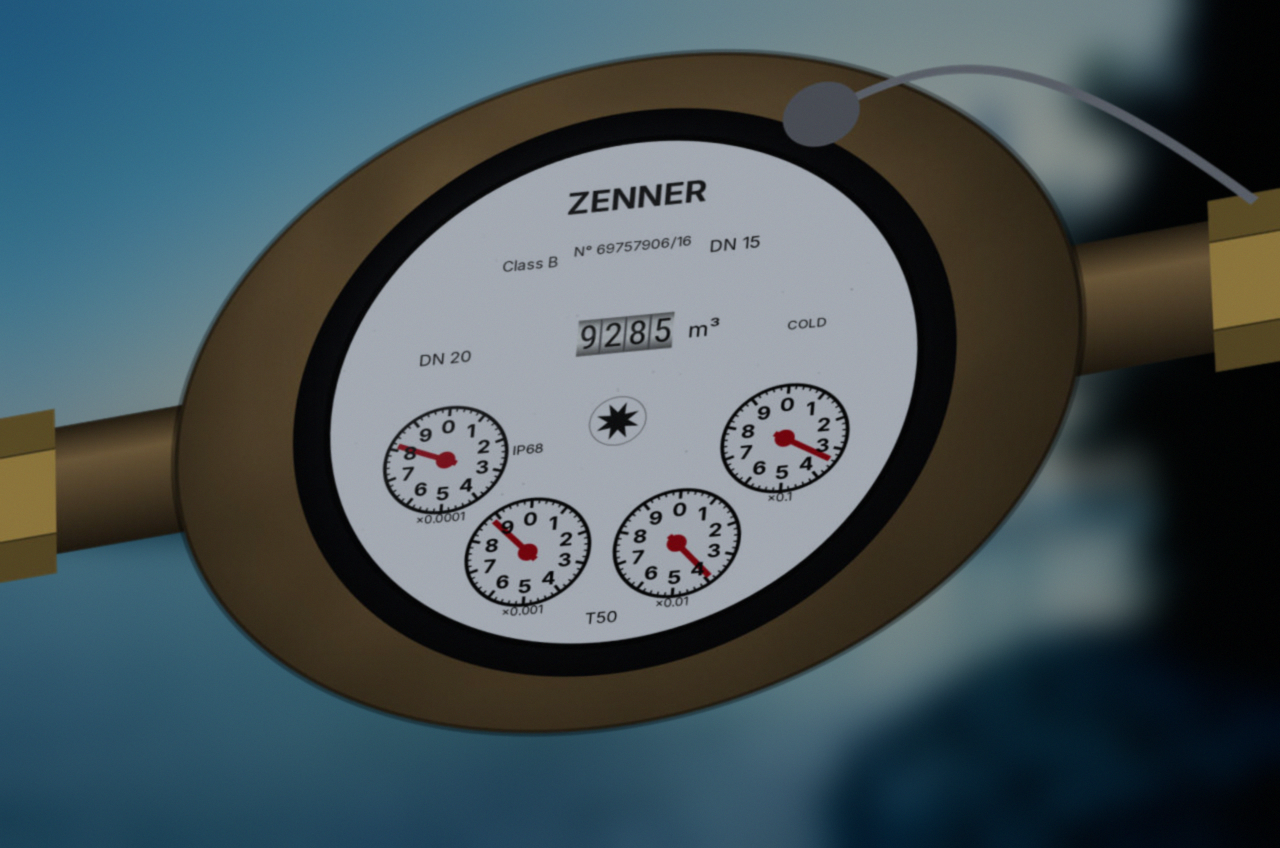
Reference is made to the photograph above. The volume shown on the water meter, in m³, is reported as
9285.3388 m³
